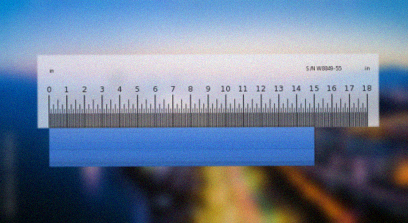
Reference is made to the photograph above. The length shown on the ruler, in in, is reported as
15 in
